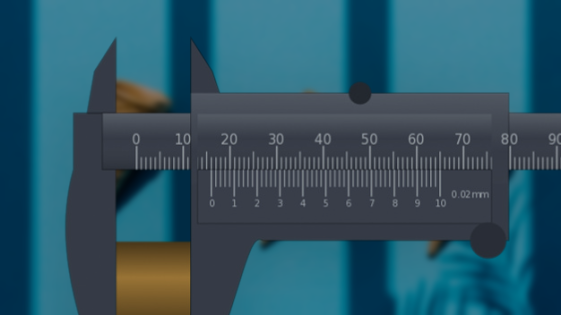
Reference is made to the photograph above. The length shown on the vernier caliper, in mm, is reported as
16.0 mm
